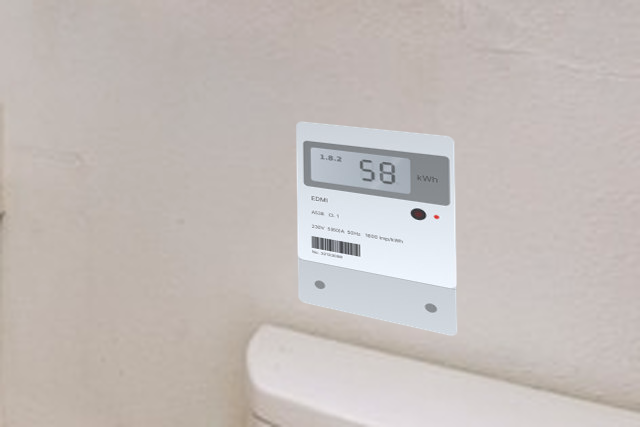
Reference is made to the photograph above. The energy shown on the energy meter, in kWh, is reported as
58 kWh
